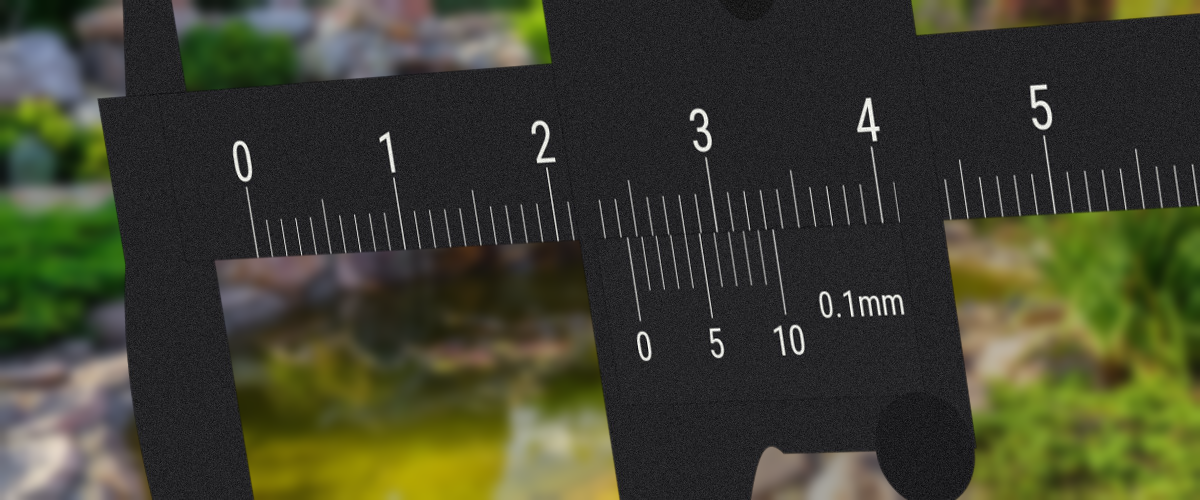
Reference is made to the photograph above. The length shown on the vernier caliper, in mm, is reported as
24.4 mm
